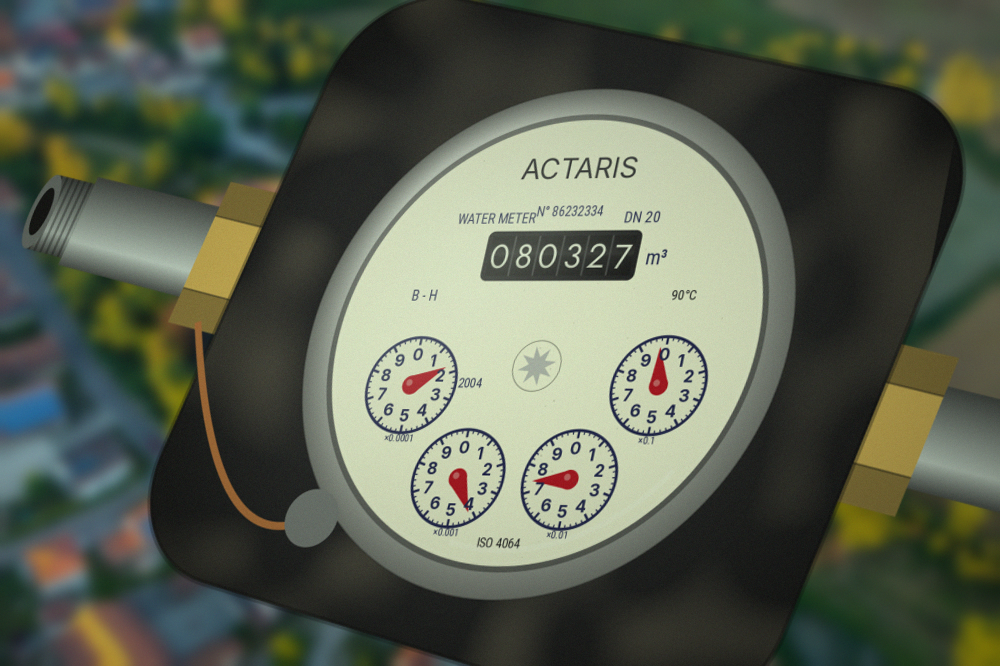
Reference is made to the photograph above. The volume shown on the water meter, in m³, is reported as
80326.9741 m³
